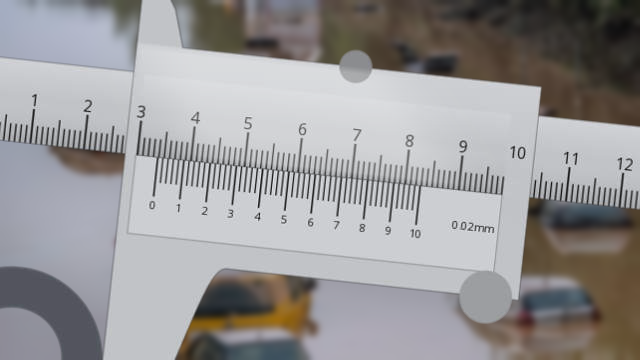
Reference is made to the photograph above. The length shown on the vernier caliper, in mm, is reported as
33.8 mm
